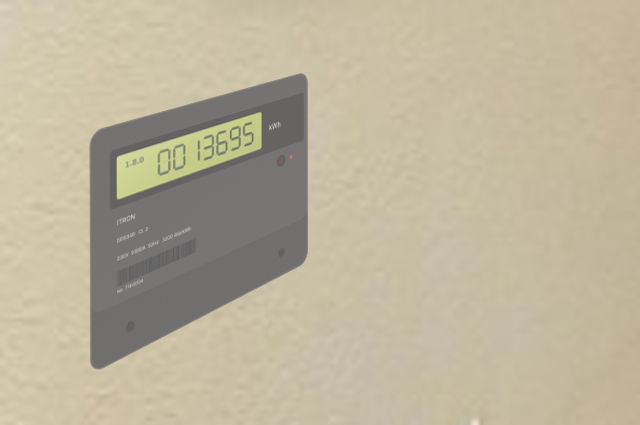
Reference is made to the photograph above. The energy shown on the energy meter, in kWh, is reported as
13695 kWh
